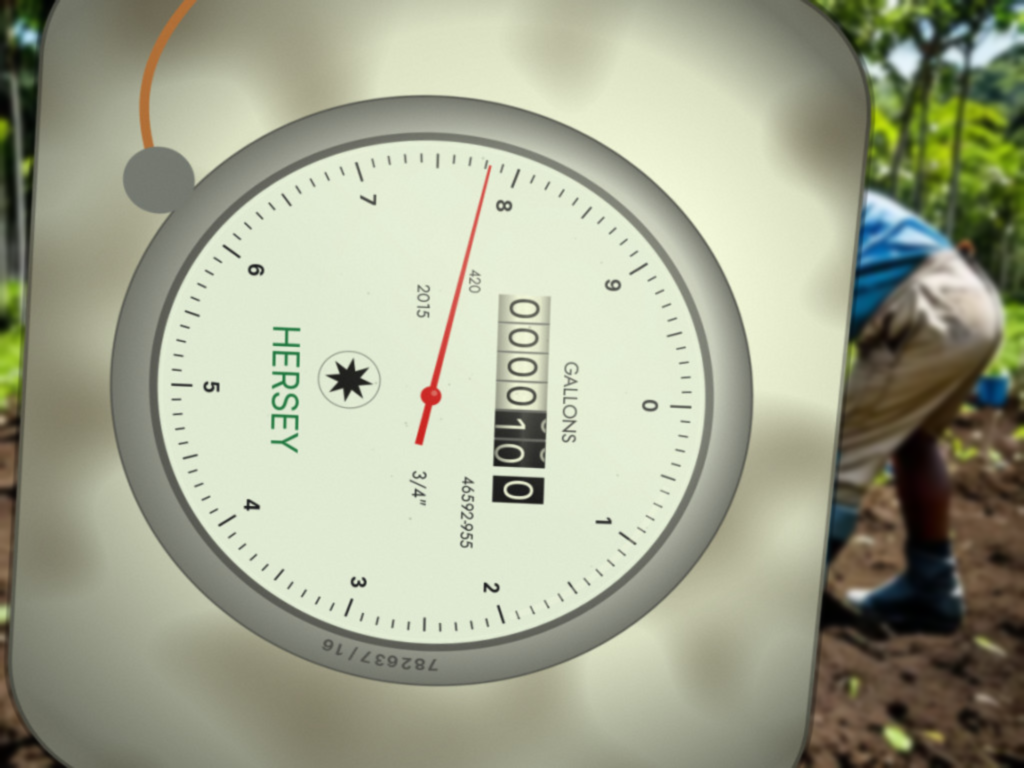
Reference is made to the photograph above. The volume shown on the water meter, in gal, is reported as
97.8 gal
